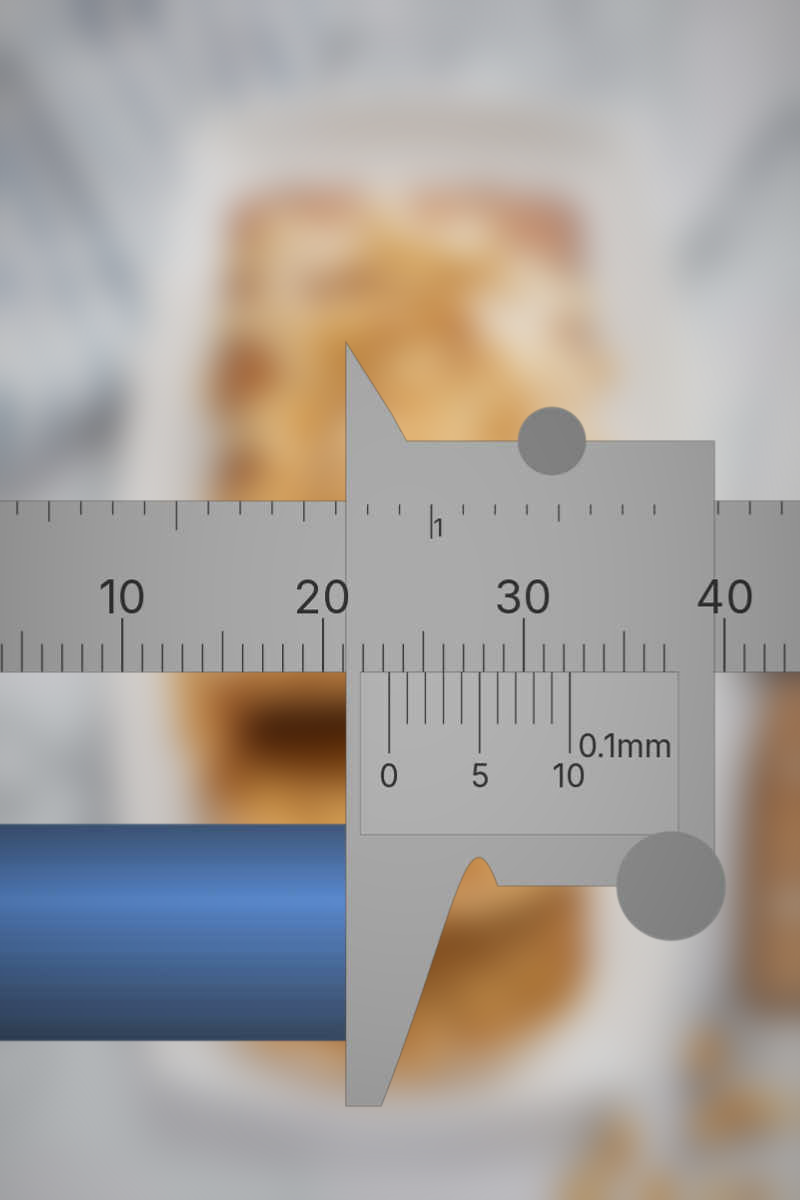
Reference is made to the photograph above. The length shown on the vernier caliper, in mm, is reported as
23.3 mm
